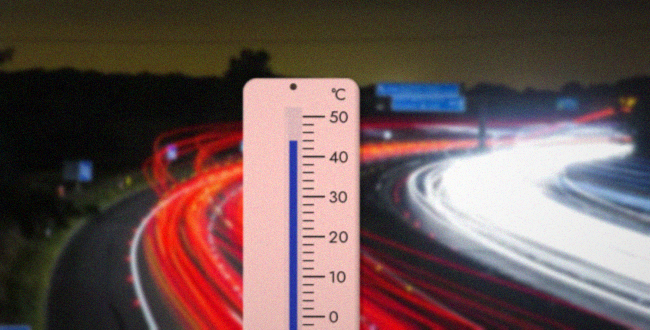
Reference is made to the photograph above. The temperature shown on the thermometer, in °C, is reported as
44 °C
